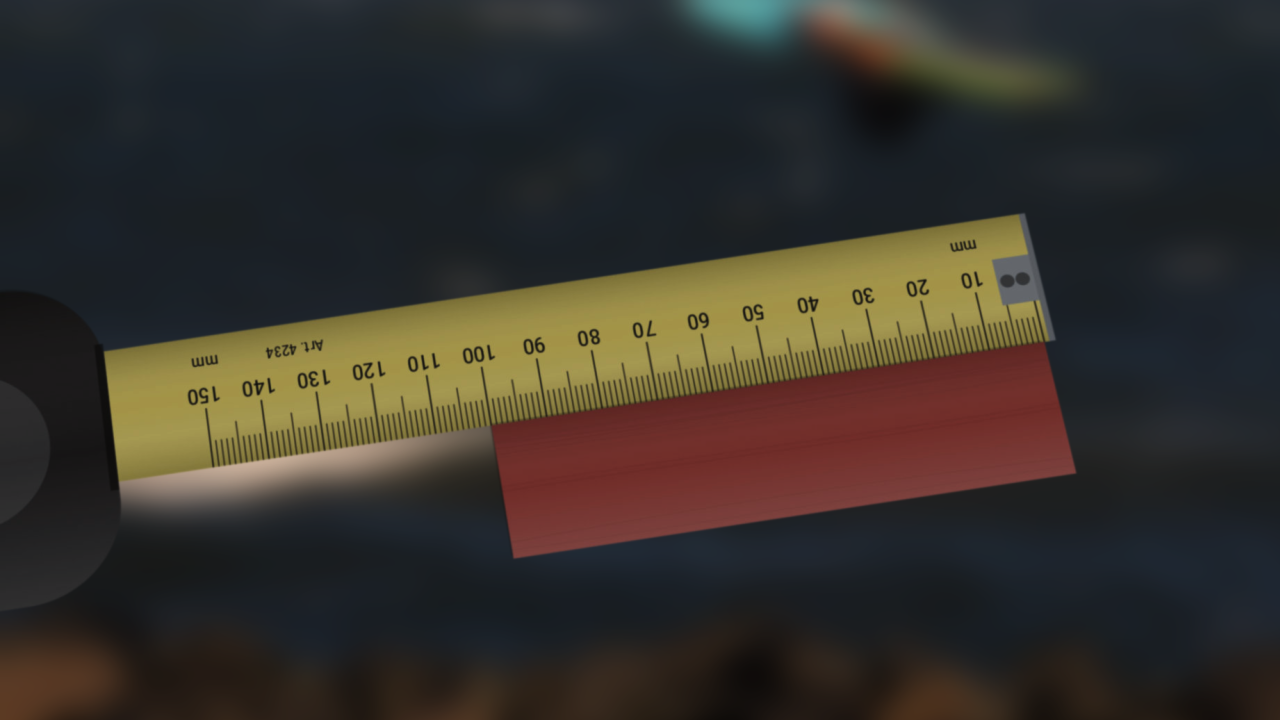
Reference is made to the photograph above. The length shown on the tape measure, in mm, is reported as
100 mm
